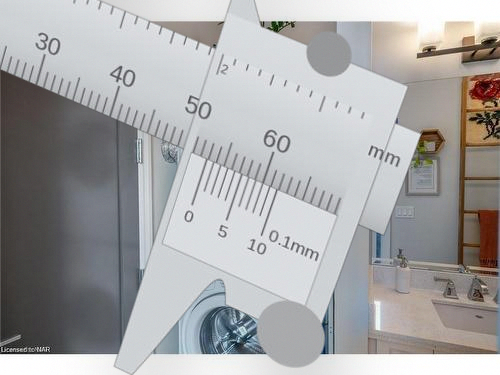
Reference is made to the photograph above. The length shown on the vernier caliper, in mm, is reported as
52.8 mm
